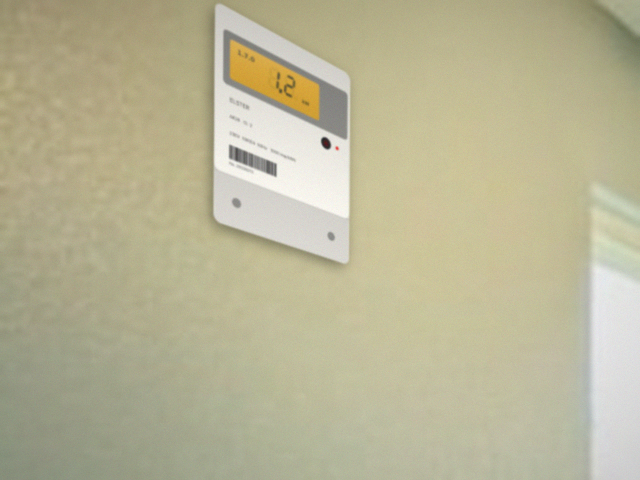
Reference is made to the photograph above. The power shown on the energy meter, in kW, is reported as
1.2 kW
